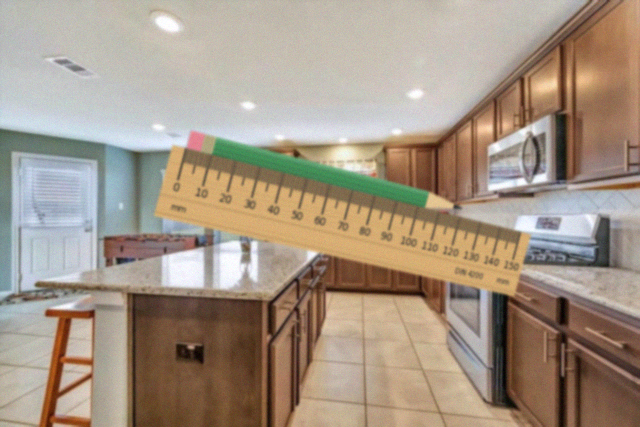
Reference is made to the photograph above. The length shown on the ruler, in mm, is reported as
120 mm
